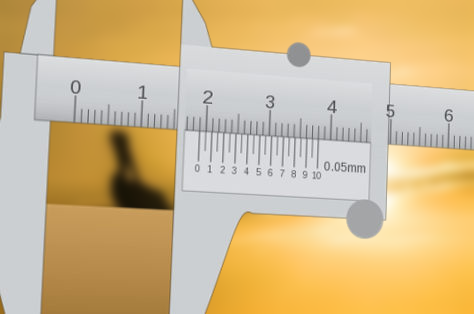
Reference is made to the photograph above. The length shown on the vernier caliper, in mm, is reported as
19.0 mm
